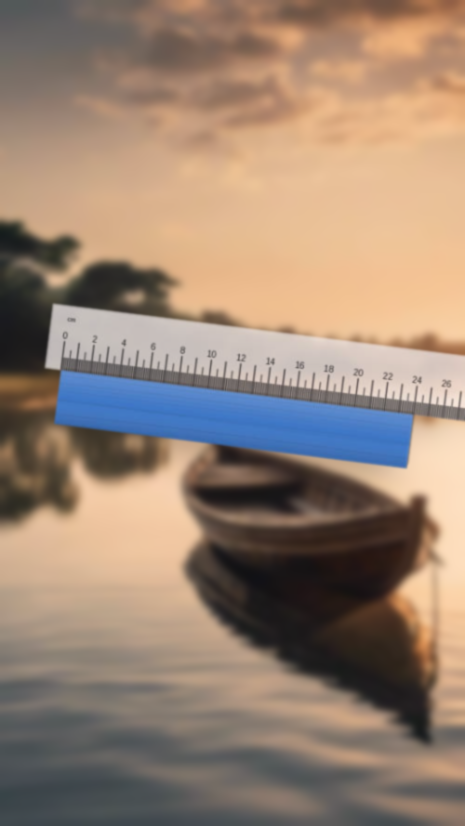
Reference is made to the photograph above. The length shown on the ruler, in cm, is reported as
24 cm
